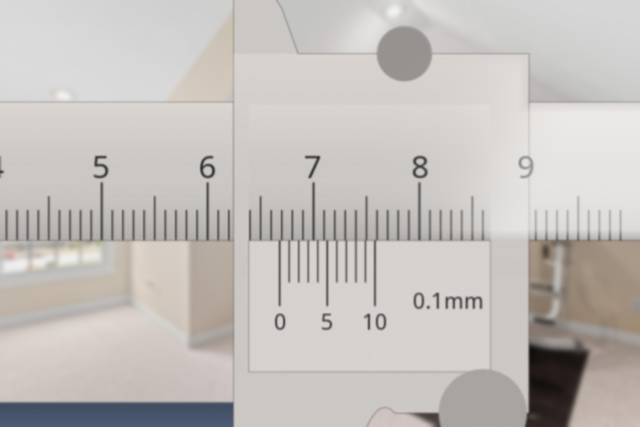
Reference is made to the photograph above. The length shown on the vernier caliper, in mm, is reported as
66.8 mm
